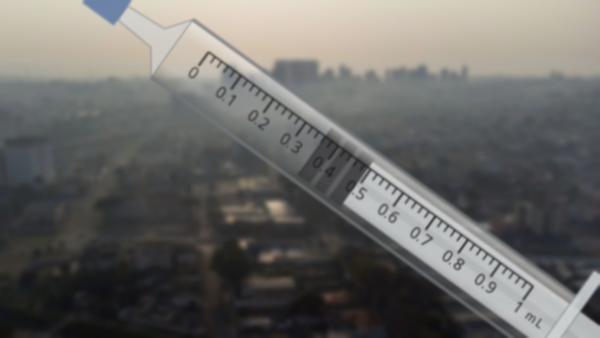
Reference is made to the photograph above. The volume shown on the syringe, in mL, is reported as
0.36 mL
